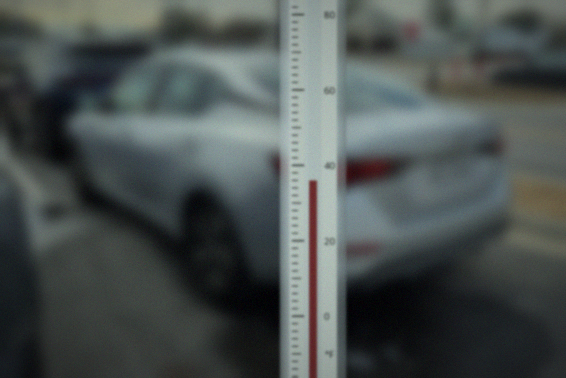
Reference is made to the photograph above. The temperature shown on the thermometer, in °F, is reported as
36 °F
